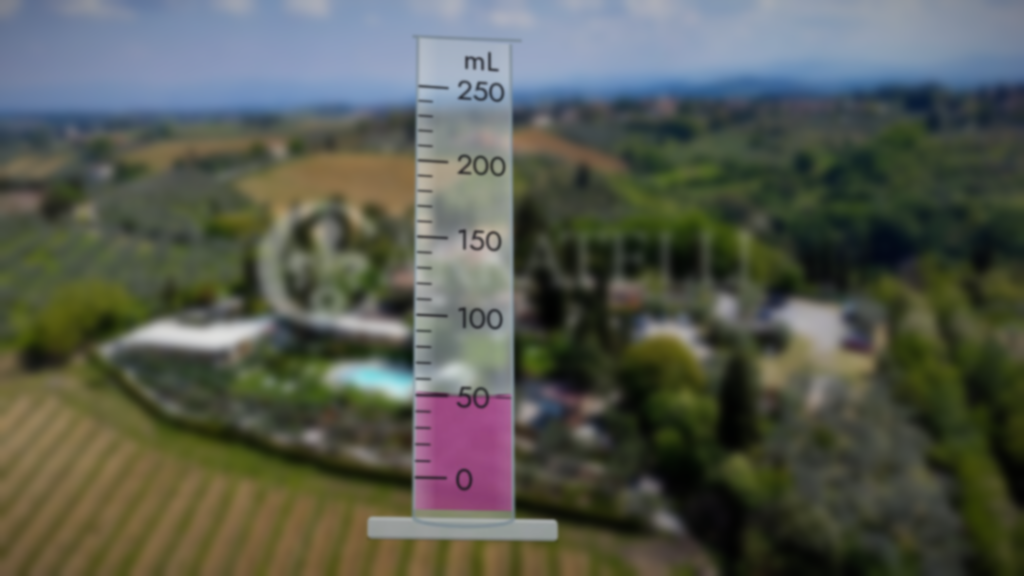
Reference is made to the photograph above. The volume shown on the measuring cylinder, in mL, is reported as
50 mL
